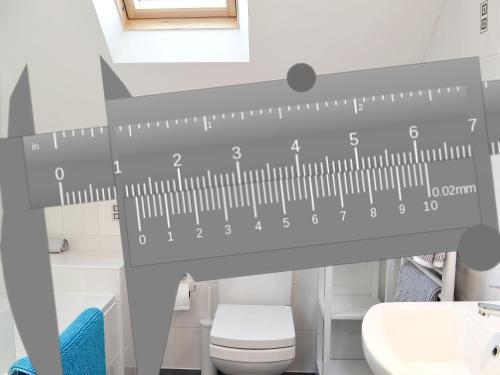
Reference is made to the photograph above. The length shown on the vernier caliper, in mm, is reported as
12.4 mm
